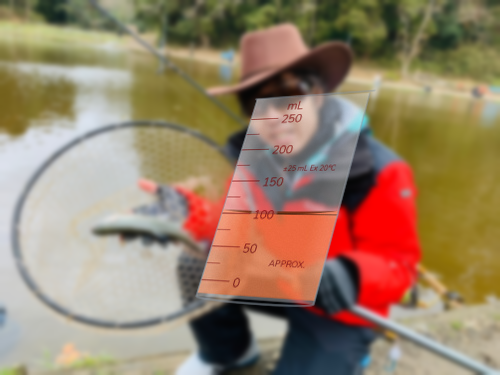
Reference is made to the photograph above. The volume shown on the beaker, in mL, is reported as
100 mL
